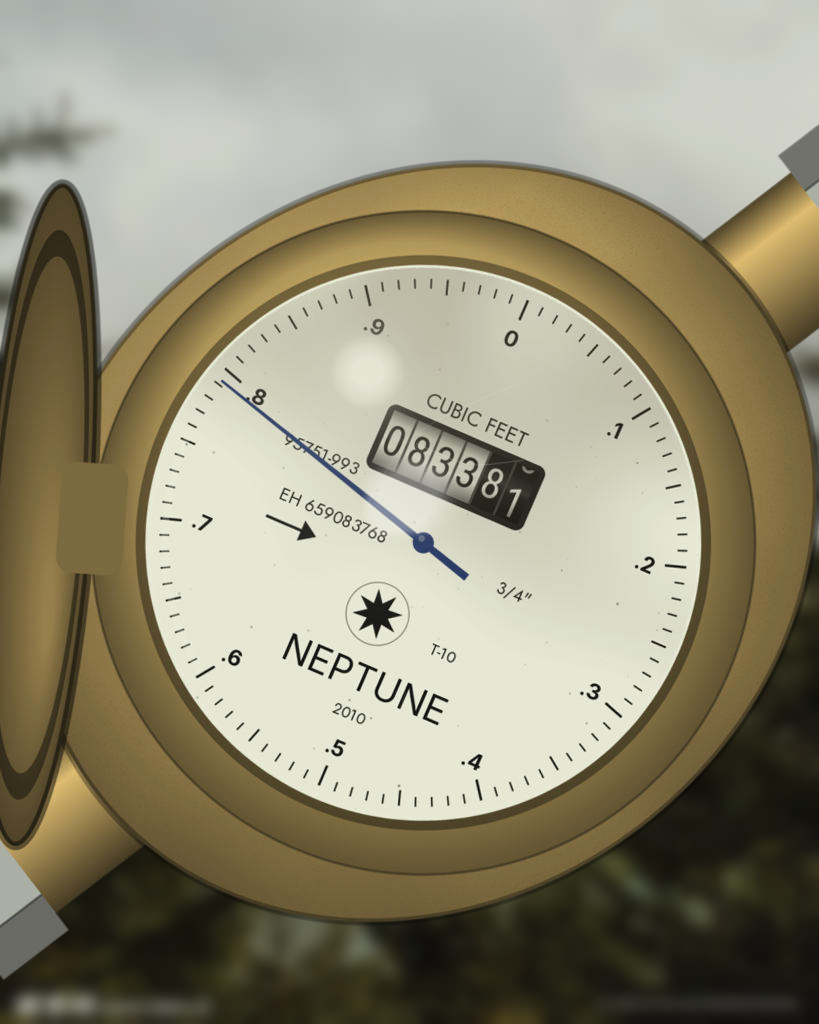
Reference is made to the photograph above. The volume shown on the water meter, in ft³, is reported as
83380.79 ft³
